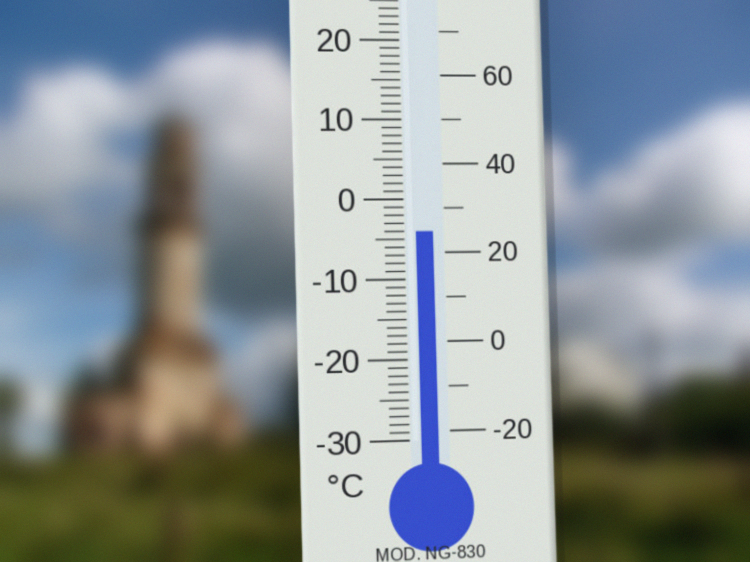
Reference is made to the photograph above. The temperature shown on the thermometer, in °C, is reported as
-4 °C
